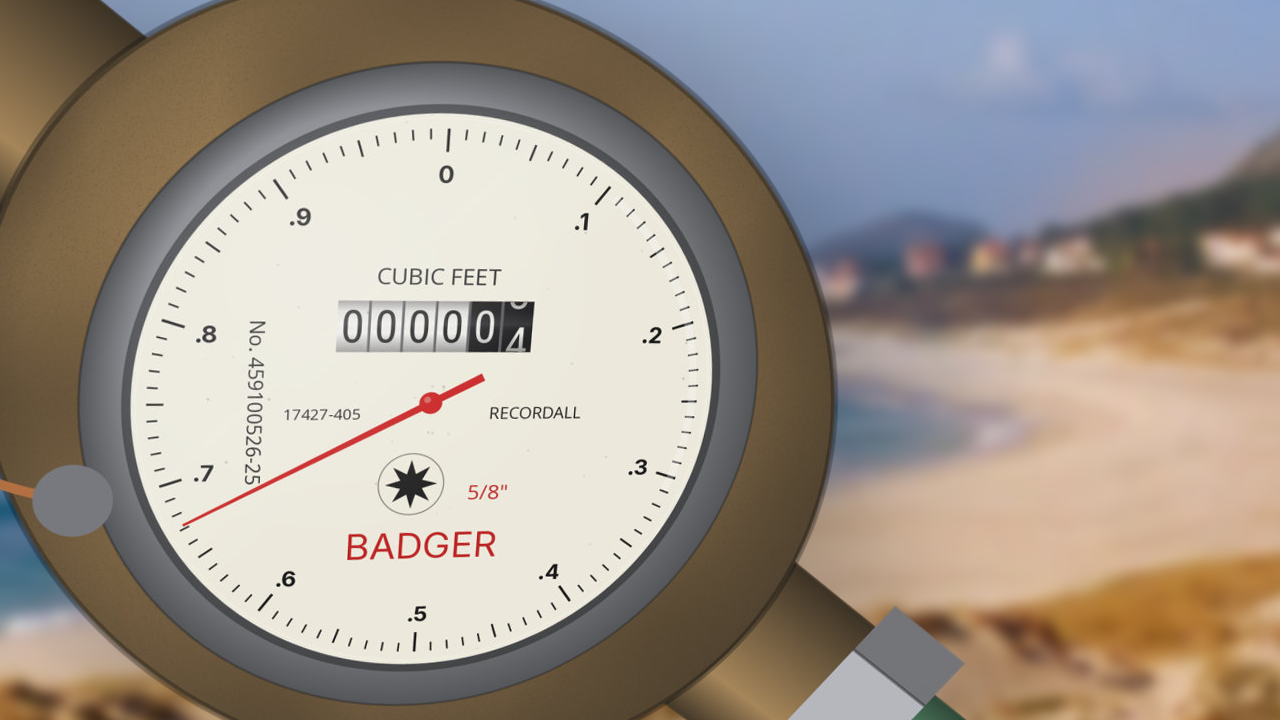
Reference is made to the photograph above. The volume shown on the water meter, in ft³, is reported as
3.67 ft³
